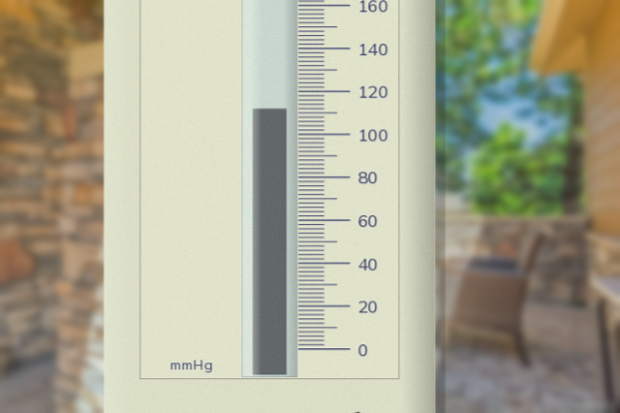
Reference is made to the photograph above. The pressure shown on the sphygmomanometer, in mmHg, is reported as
112 mmHg
